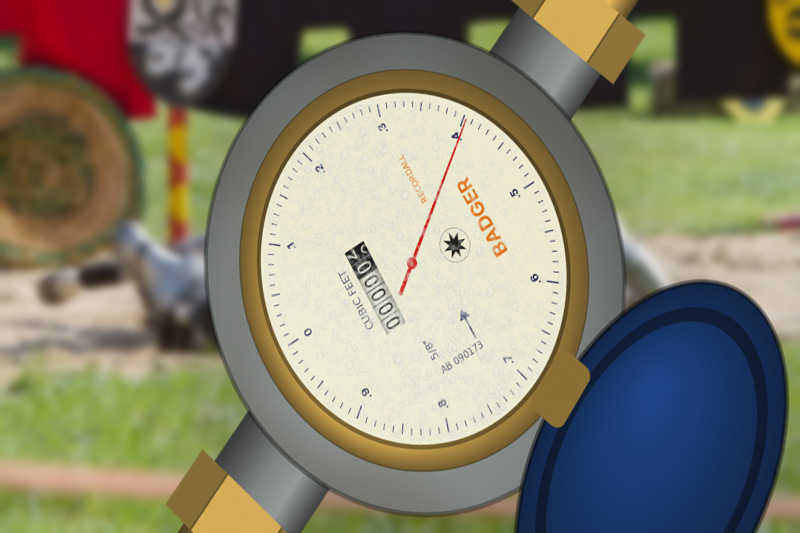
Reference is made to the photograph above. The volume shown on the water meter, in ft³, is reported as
2.40 ft³
